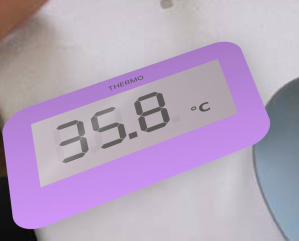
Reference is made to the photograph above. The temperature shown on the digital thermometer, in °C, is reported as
35.8 °C
